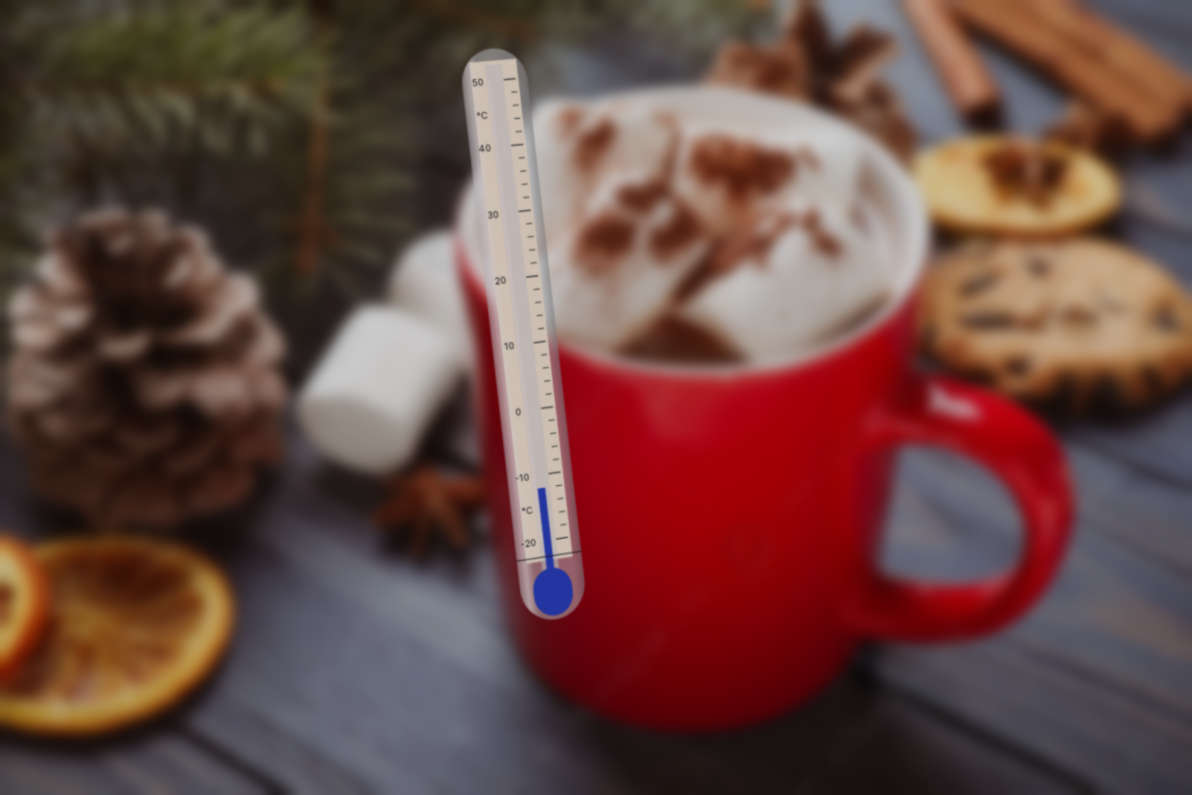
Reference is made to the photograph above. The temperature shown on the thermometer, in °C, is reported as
-12 °C
